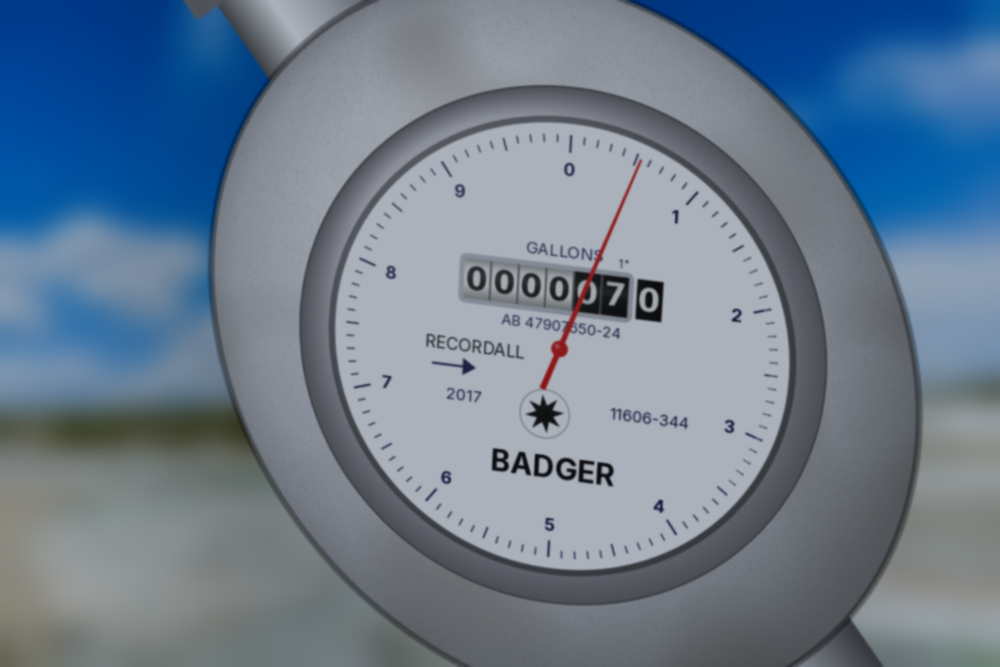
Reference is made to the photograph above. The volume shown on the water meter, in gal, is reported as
70.5 gal
